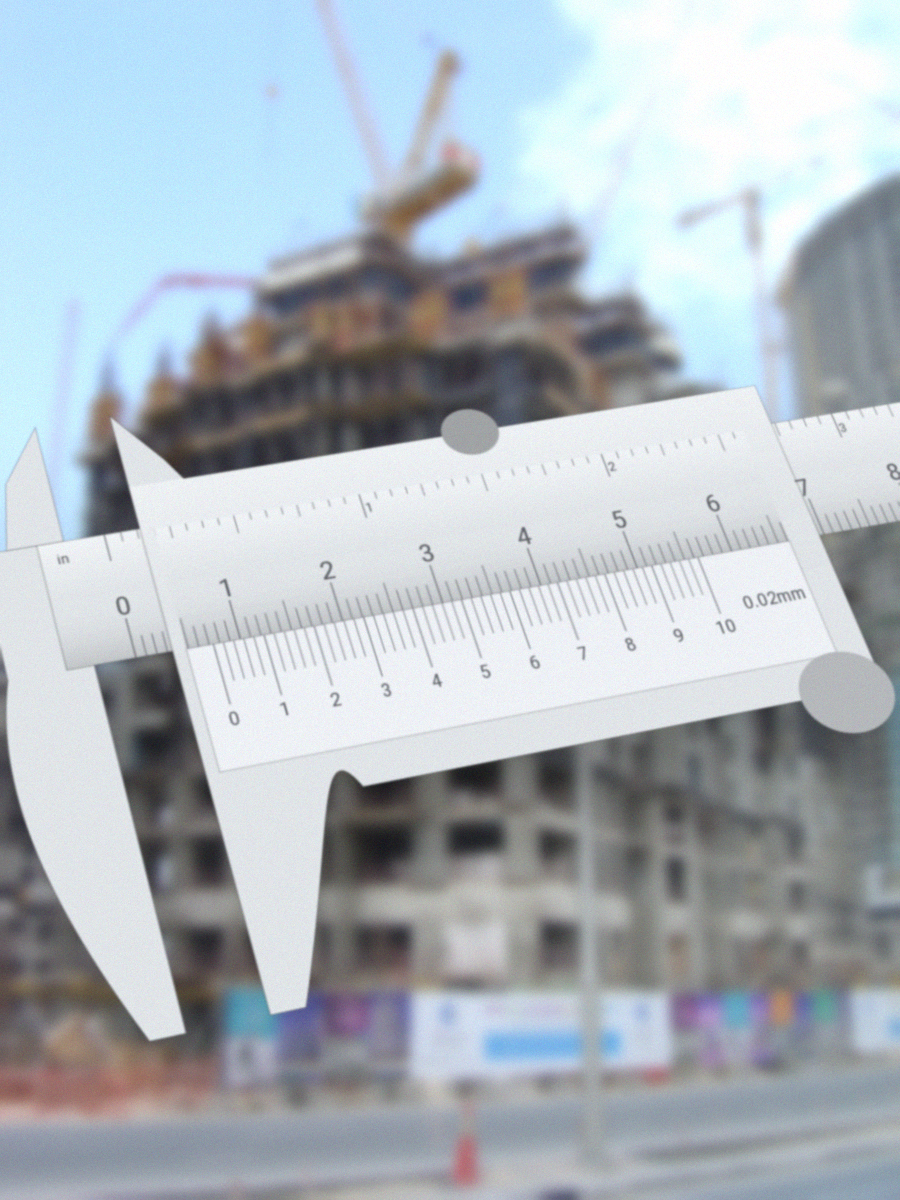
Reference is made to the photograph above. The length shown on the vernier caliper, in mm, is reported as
7.4 mm
